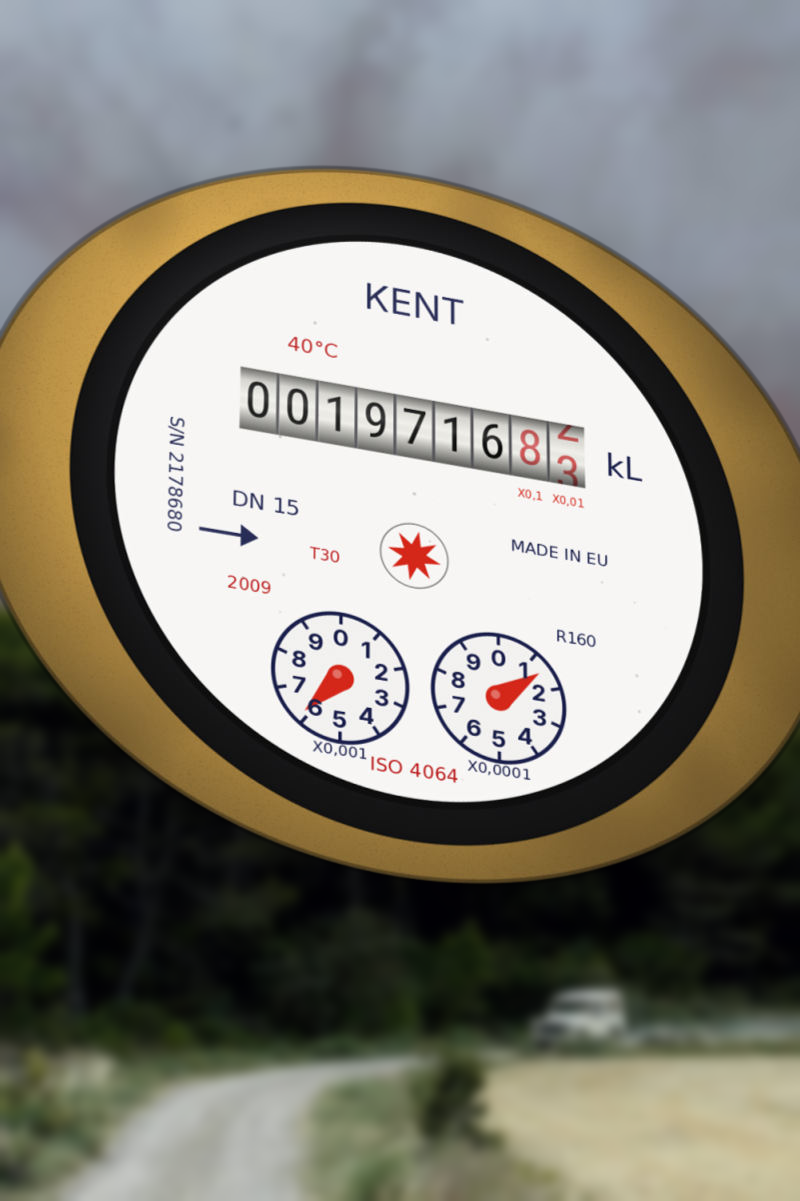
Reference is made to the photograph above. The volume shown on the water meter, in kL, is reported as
19716.8261 kL
